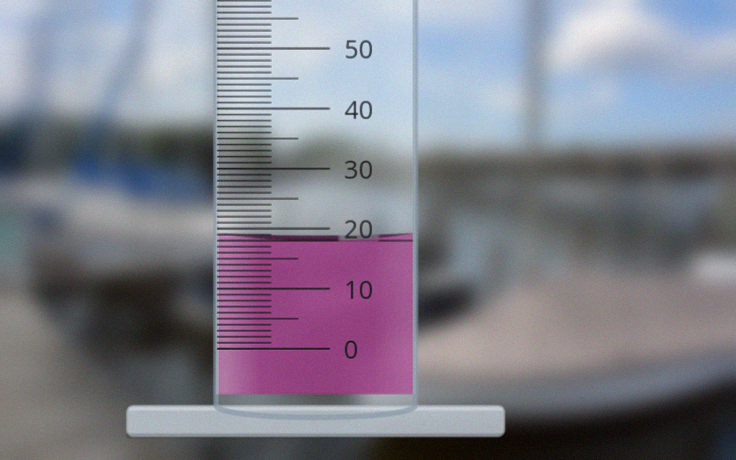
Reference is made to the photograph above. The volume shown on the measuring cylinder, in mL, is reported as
18 mL
